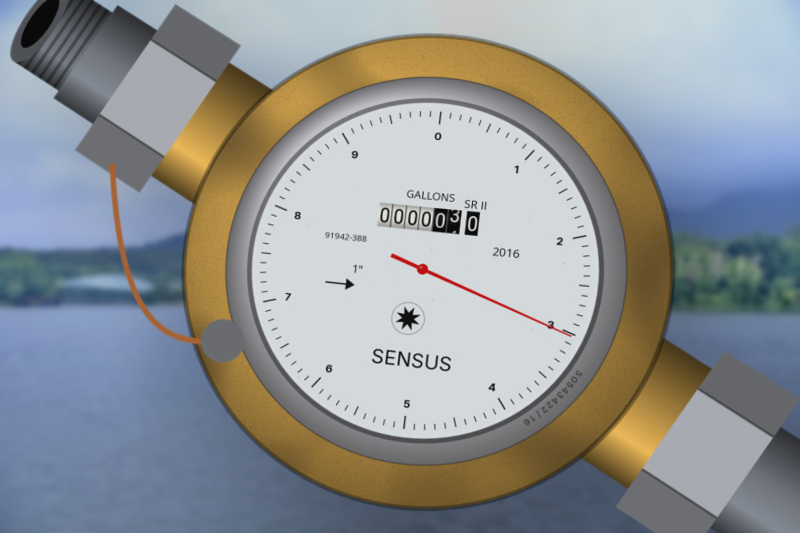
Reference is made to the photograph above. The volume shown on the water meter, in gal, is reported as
33.0 gal
